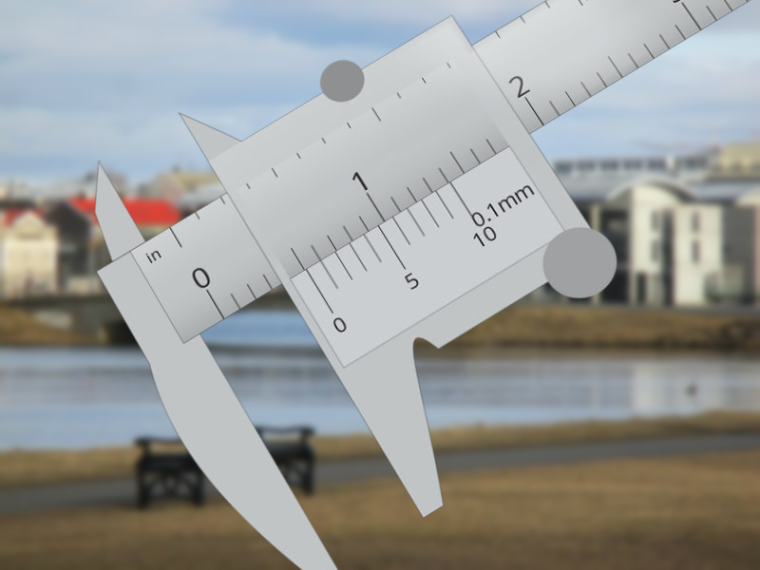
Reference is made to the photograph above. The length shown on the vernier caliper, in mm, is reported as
5.1 mm
